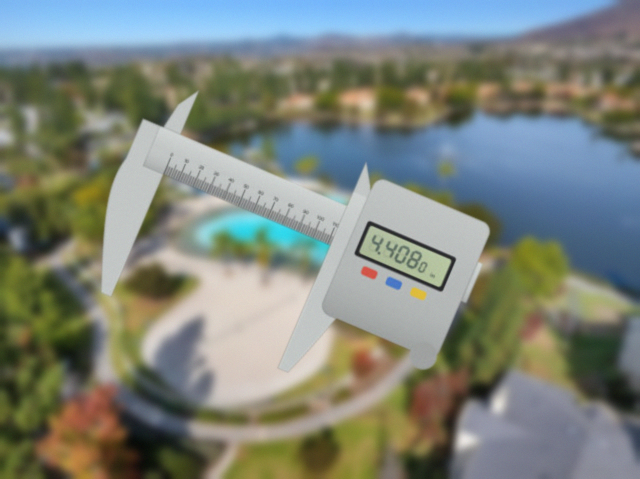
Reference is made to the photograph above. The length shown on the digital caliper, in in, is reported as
4.4080 in
